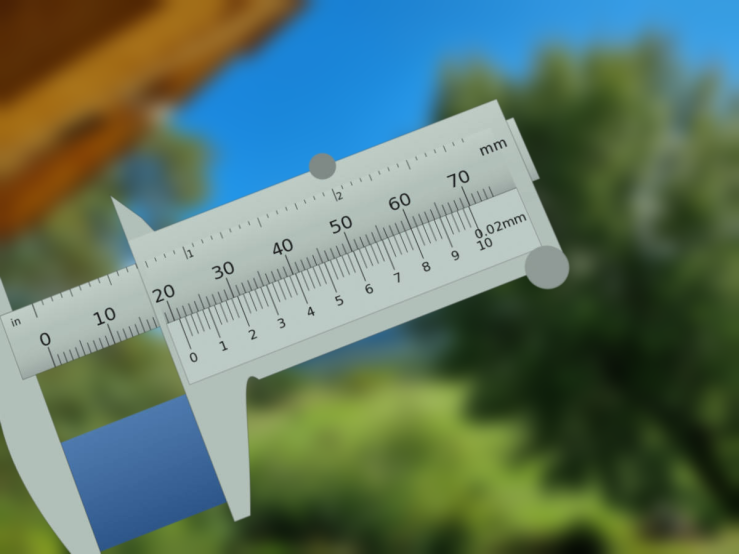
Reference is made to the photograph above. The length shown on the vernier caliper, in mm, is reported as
20.8 mm
